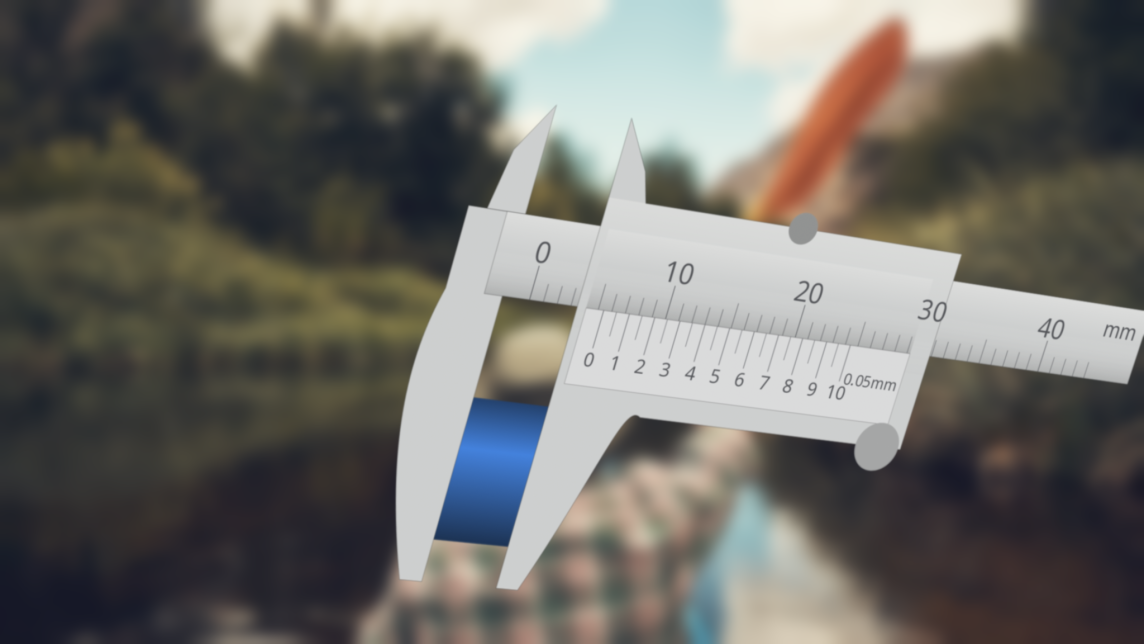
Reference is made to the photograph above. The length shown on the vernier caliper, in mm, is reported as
5.4 mm
